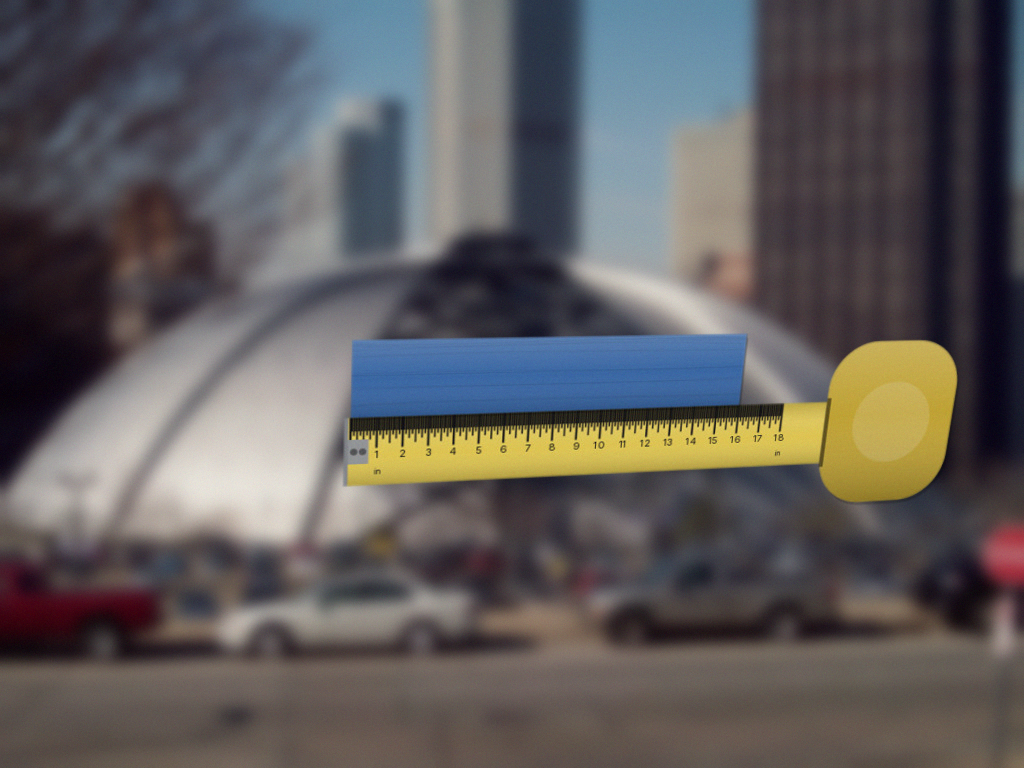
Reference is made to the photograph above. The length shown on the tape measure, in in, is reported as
16 in
